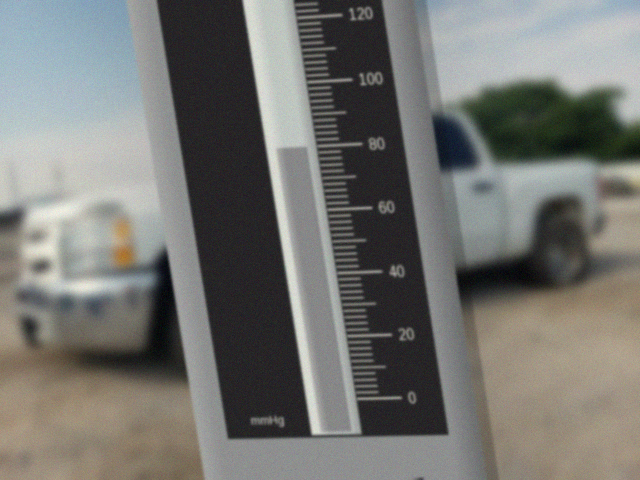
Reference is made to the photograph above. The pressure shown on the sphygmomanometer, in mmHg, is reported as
80 mmHg
